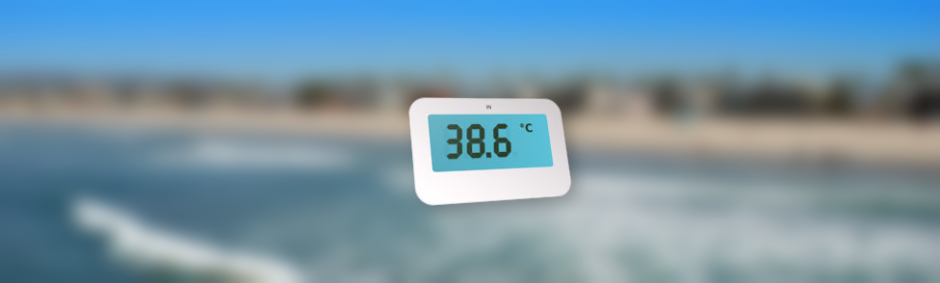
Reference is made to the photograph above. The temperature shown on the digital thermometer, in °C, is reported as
38.6 °C
